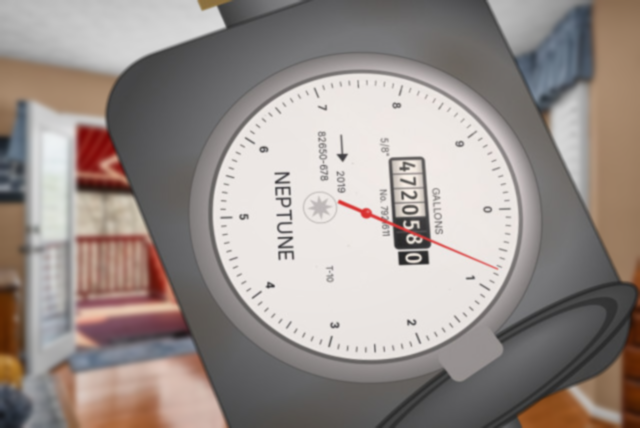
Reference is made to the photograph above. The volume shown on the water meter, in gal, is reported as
4720580.7 gal
